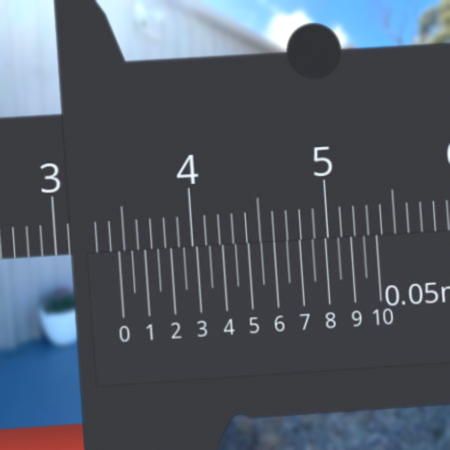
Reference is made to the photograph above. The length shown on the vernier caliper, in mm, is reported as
34.6 mm
